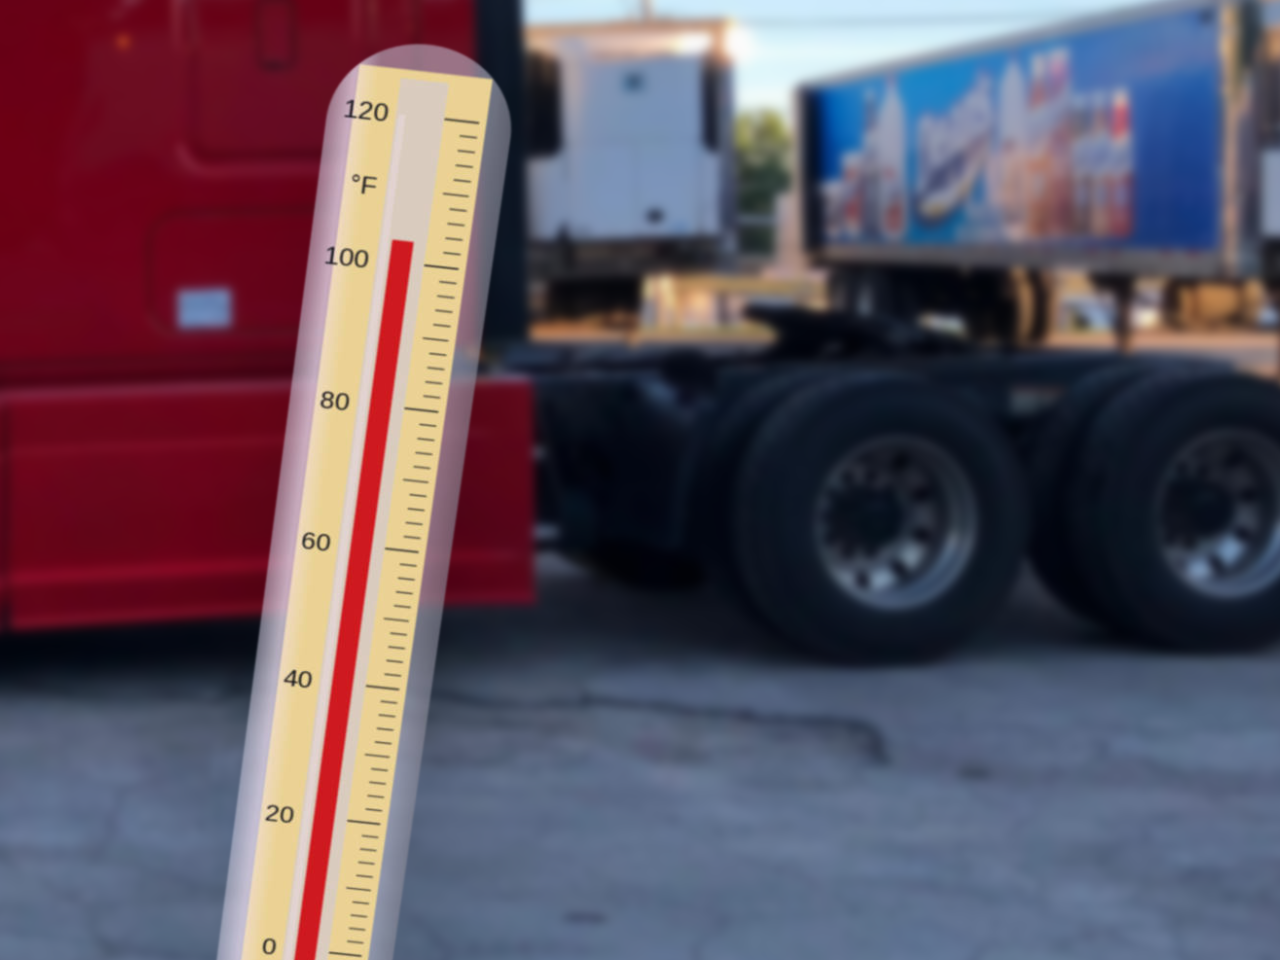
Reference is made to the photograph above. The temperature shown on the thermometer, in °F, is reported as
103 °F
